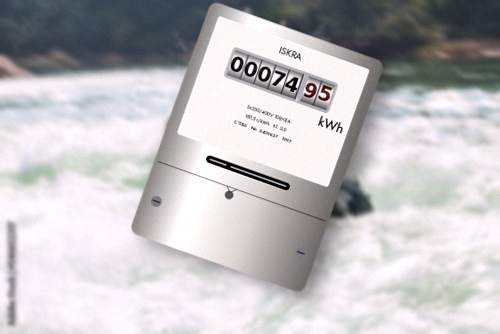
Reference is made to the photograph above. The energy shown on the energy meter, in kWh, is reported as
74.95 kWh
